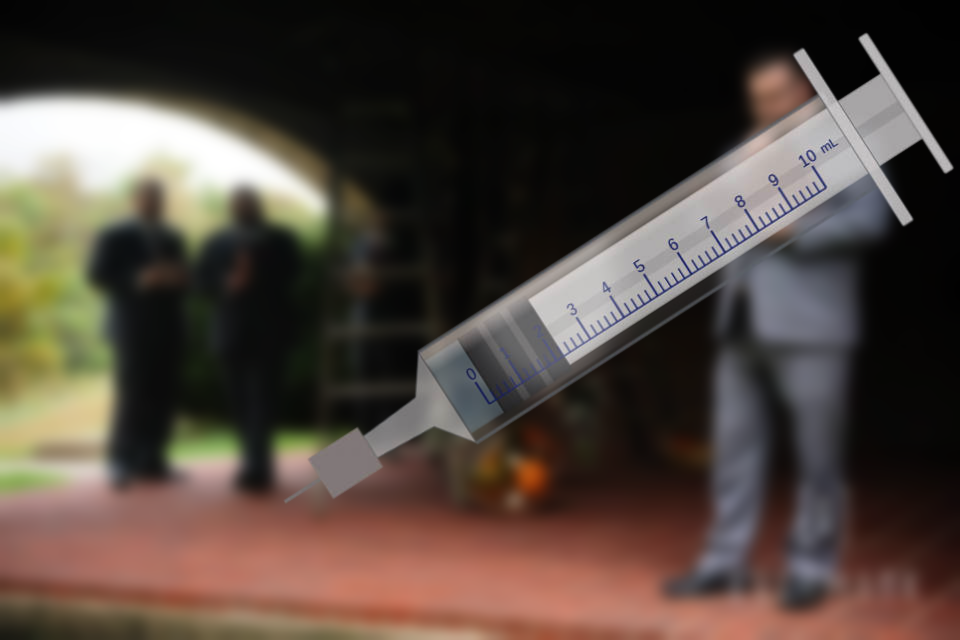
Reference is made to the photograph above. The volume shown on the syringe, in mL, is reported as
0.2 mL
